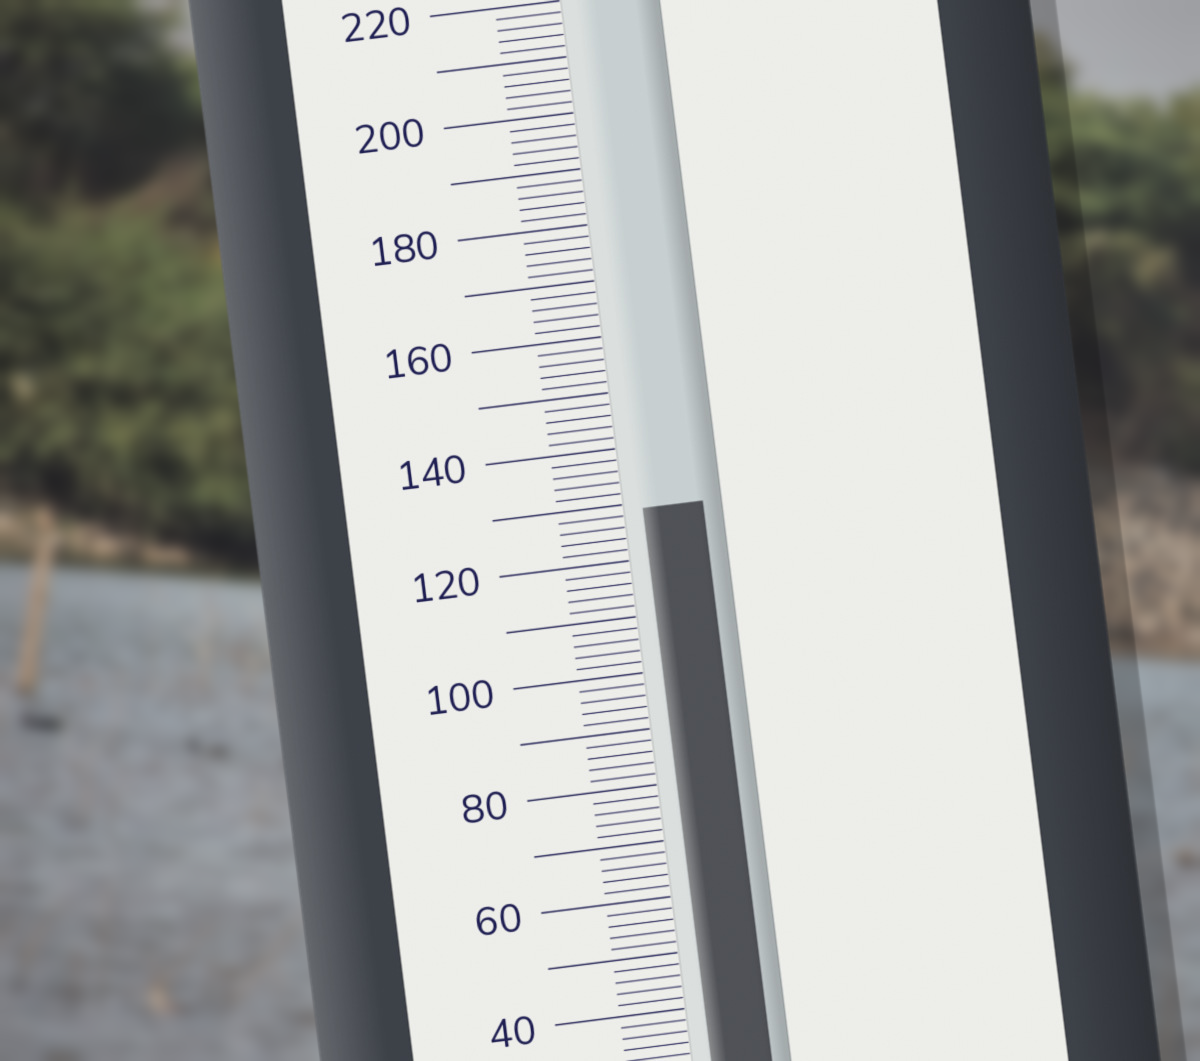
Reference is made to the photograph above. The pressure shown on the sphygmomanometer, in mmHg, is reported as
129 mmHg
